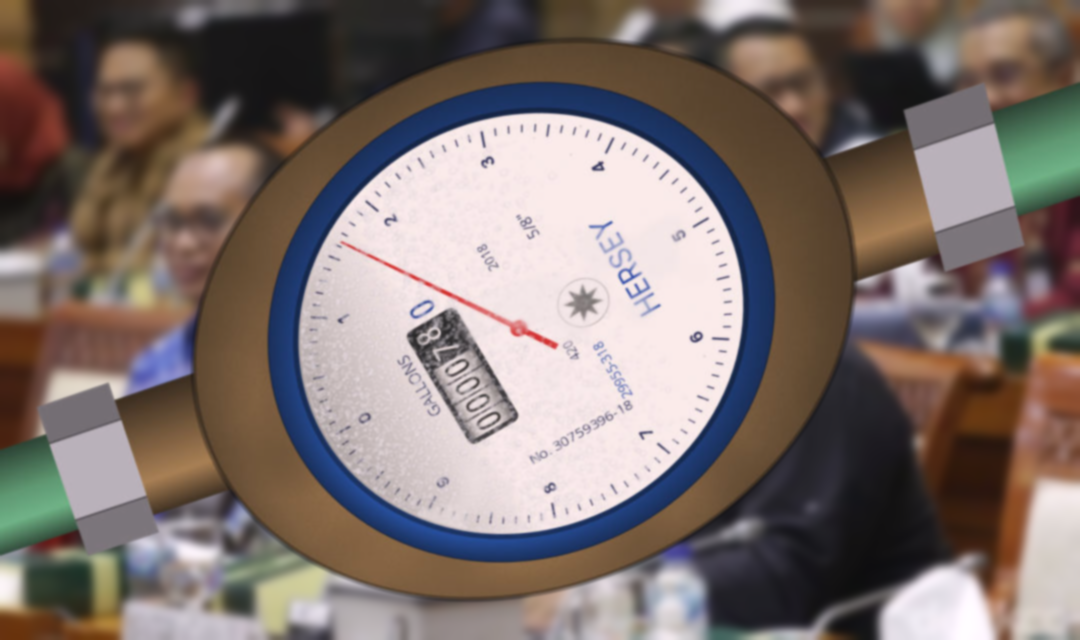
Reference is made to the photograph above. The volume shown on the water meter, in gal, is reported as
781.6 gal
